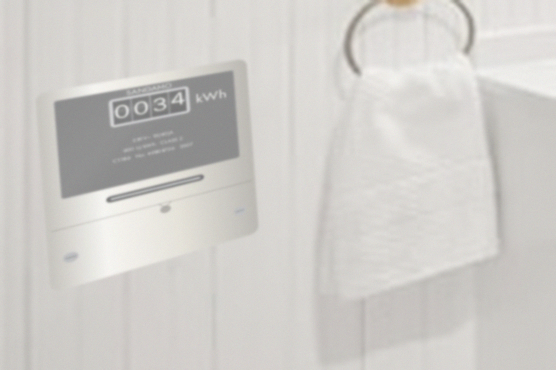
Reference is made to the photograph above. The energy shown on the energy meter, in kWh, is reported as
34 kWh
